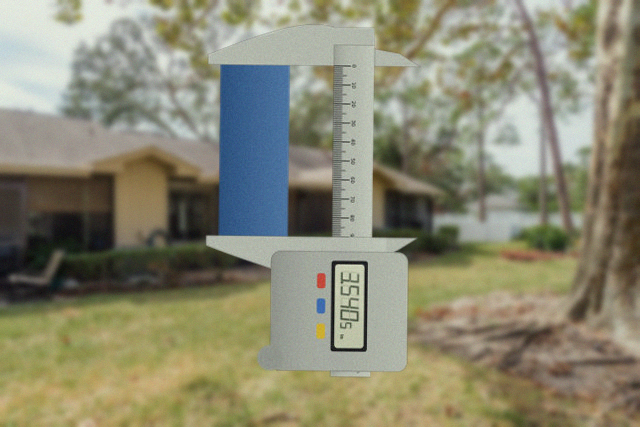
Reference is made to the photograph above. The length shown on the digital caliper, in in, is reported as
3.5405 in
